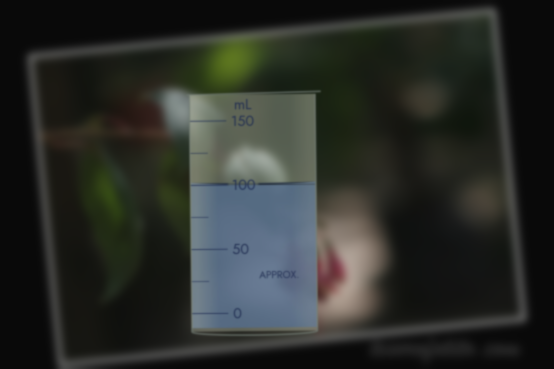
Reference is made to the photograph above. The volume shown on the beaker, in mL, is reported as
100 mL
